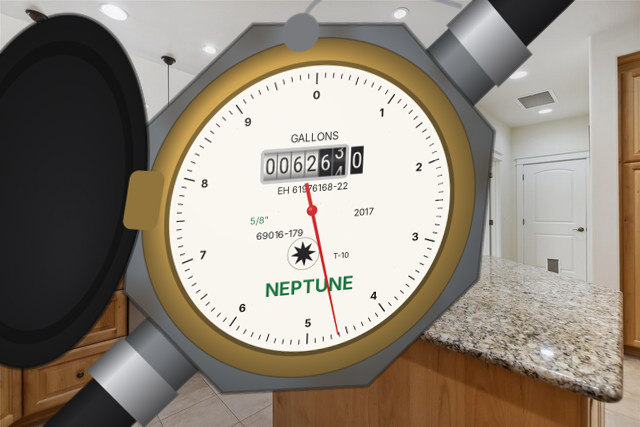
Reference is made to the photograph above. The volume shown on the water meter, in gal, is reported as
62634.6 gal
